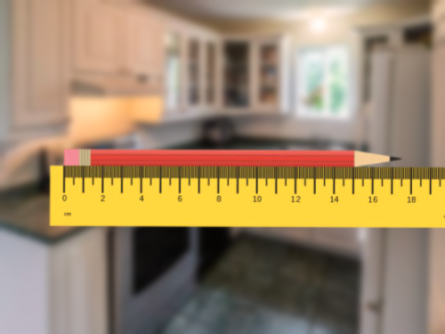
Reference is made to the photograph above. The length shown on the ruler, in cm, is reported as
17.5 cm
